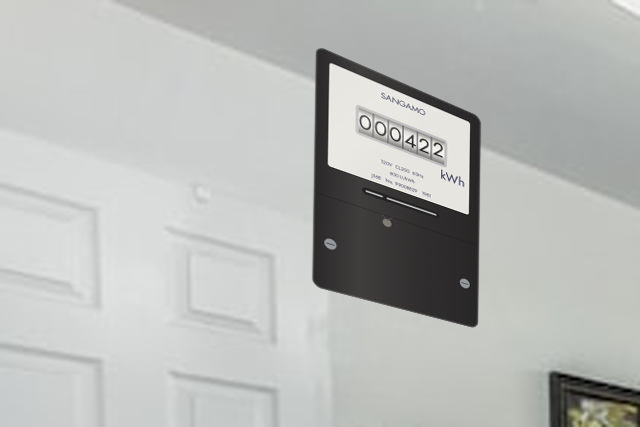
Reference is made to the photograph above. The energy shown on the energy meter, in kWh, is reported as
422 kWh
